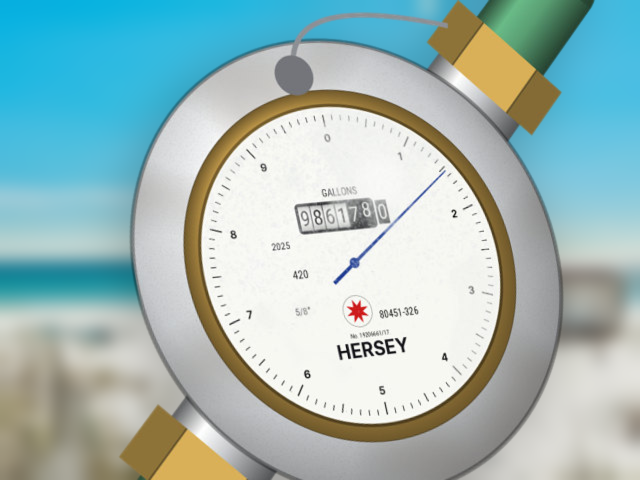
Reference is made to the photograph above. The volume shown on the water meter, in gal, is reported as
9861781.5 gal
